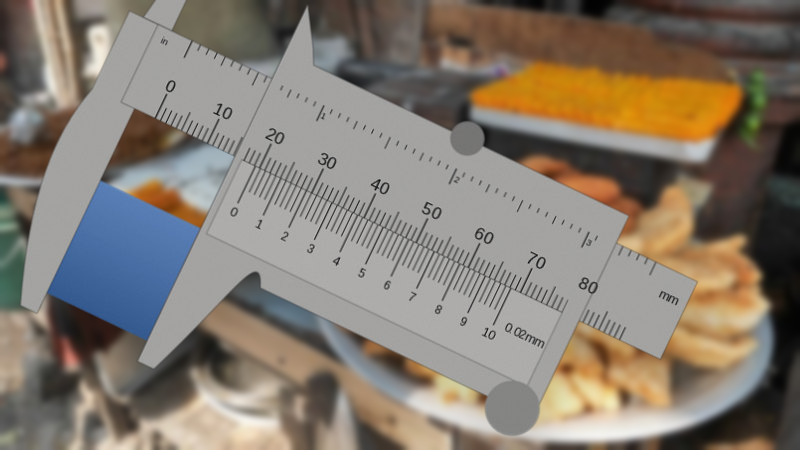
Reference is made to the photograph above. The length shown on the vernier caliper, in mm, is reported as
19.2 mm
